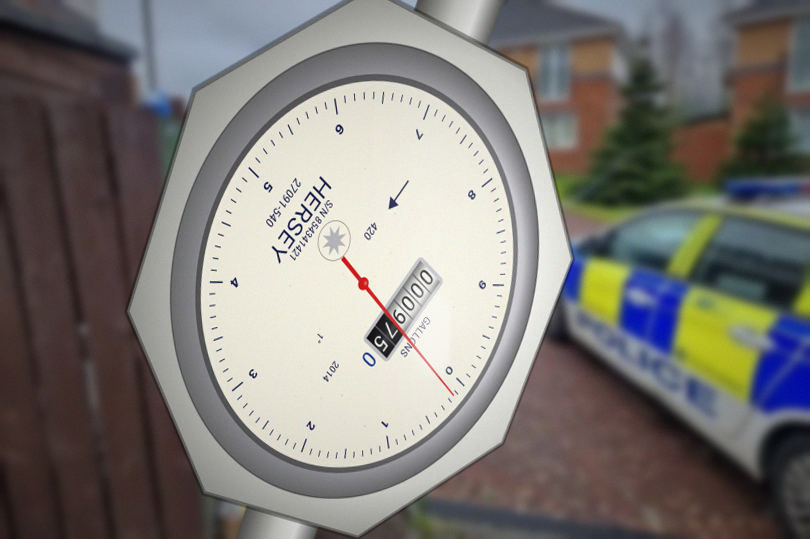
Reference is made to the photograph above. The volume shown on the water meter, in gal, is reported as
9750.1 gal
